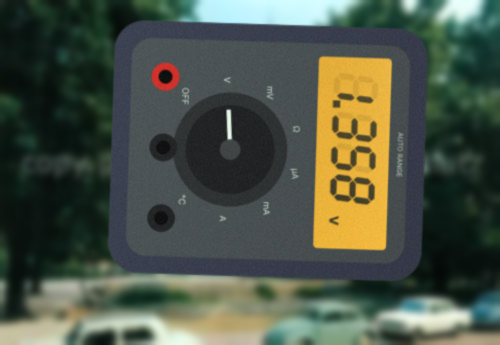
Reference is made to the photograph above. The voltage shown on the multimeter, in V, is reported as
1.358 V
